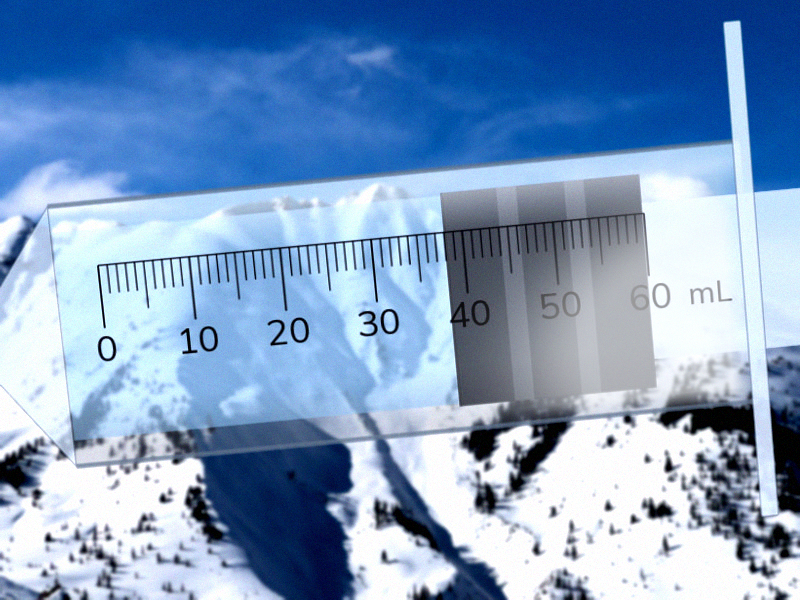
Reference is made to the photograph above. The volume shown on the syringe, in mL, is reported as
38 mL
